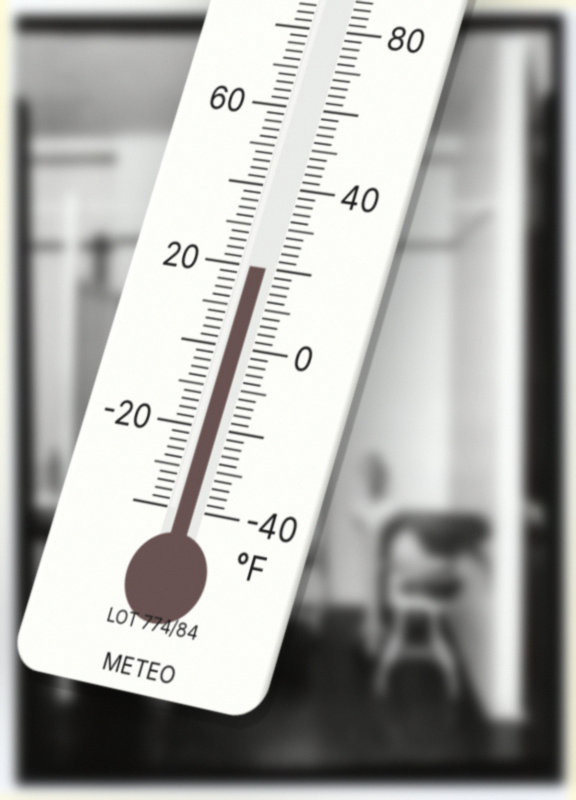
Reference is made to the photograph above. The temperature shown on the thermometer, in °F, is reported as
20 °F
